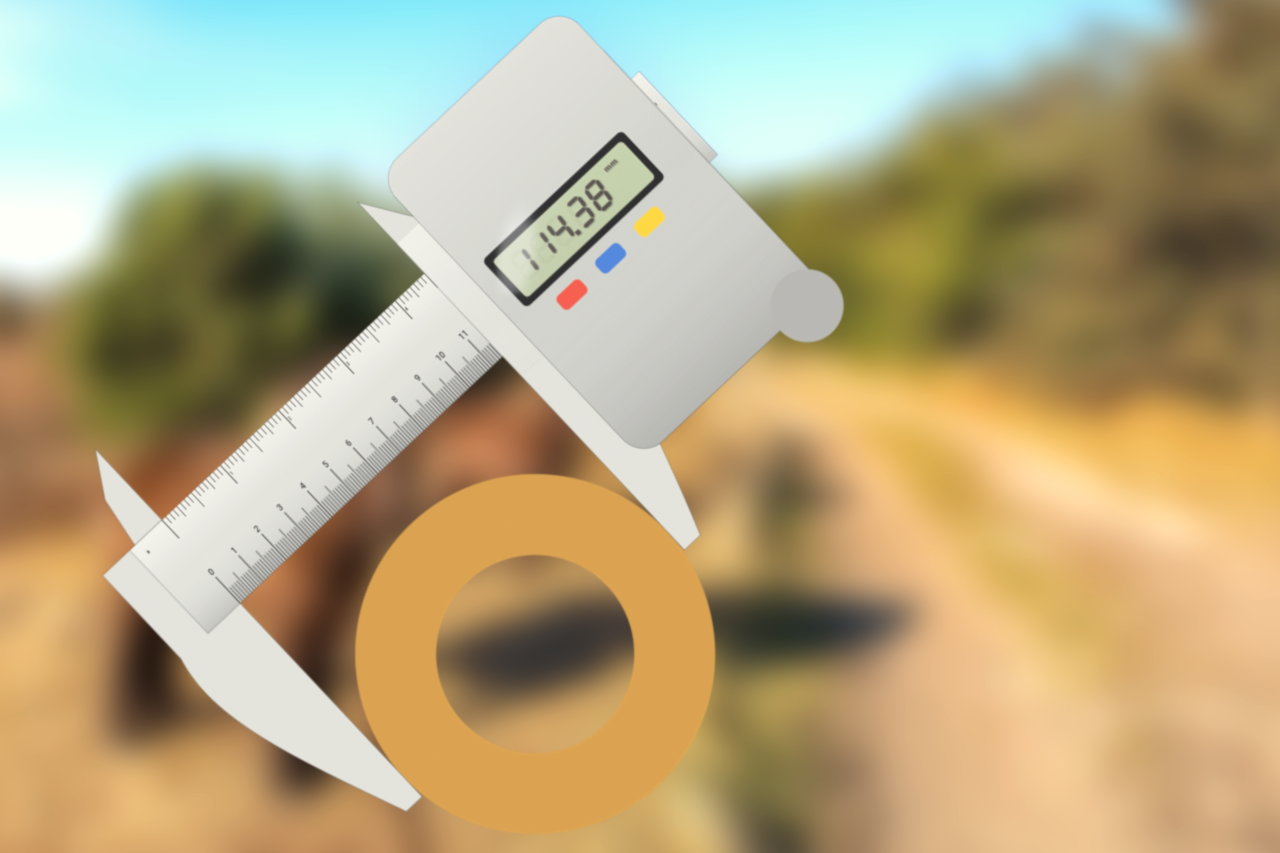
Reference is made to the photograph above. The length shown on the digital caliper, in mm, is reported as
114.38 mm
